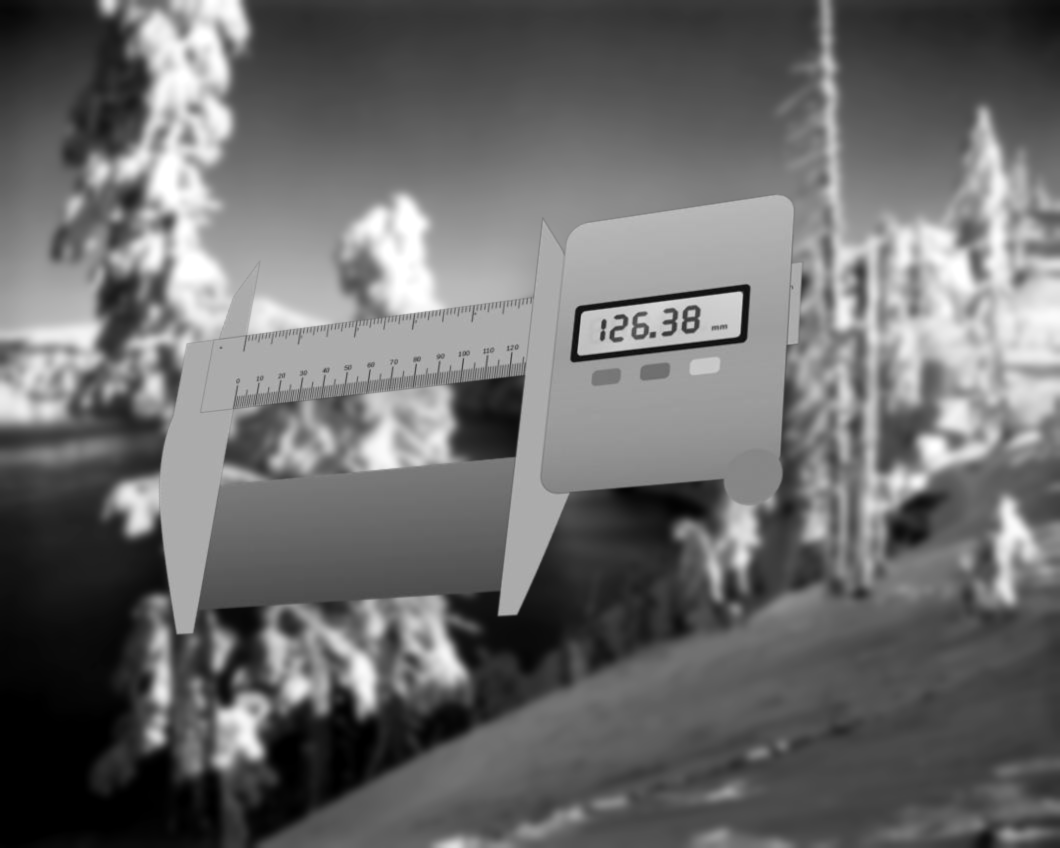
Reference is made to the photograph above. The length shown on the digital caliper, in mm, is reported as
126.38 mm
